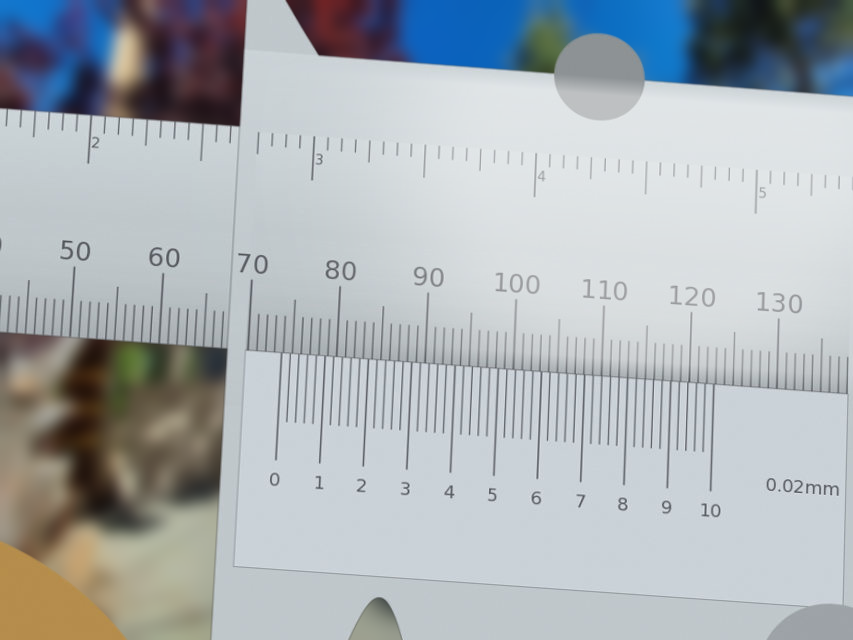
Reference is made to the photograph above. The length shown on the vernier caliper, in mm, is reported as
73.8 mm
